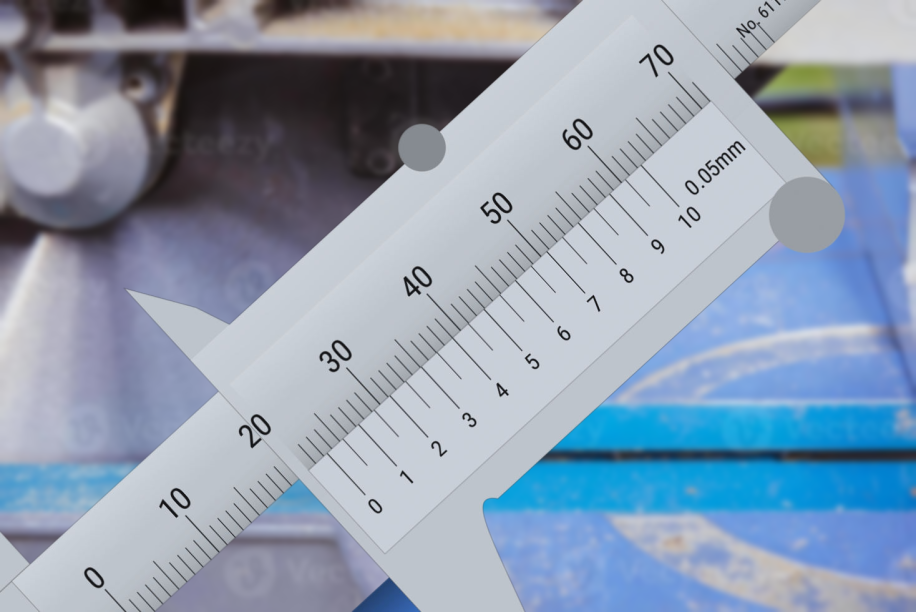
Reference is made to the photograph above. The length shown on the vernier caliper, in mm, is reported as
23.4 mm
